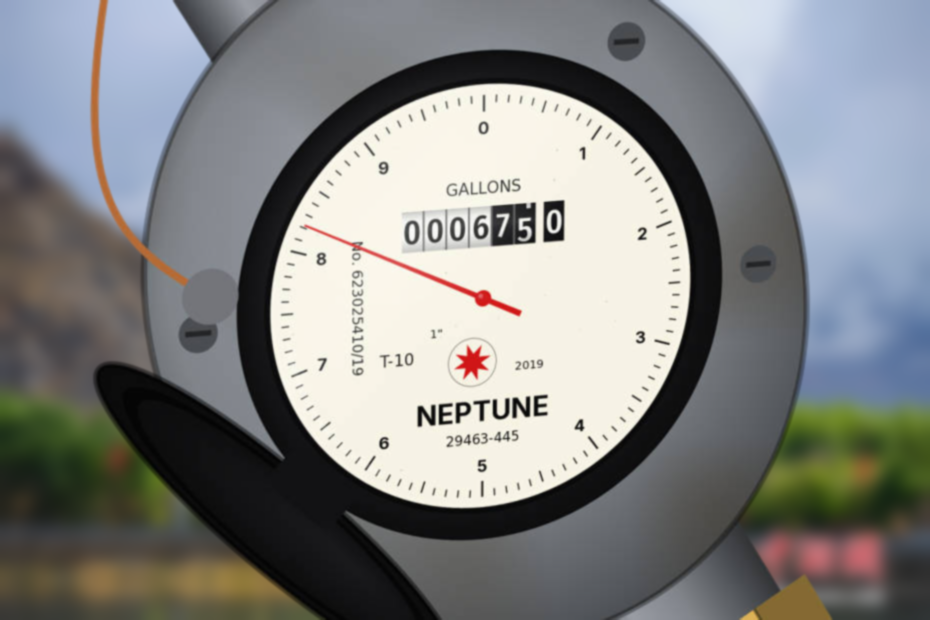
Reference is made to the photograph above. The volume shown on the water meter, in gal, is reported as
6748.2 gal
